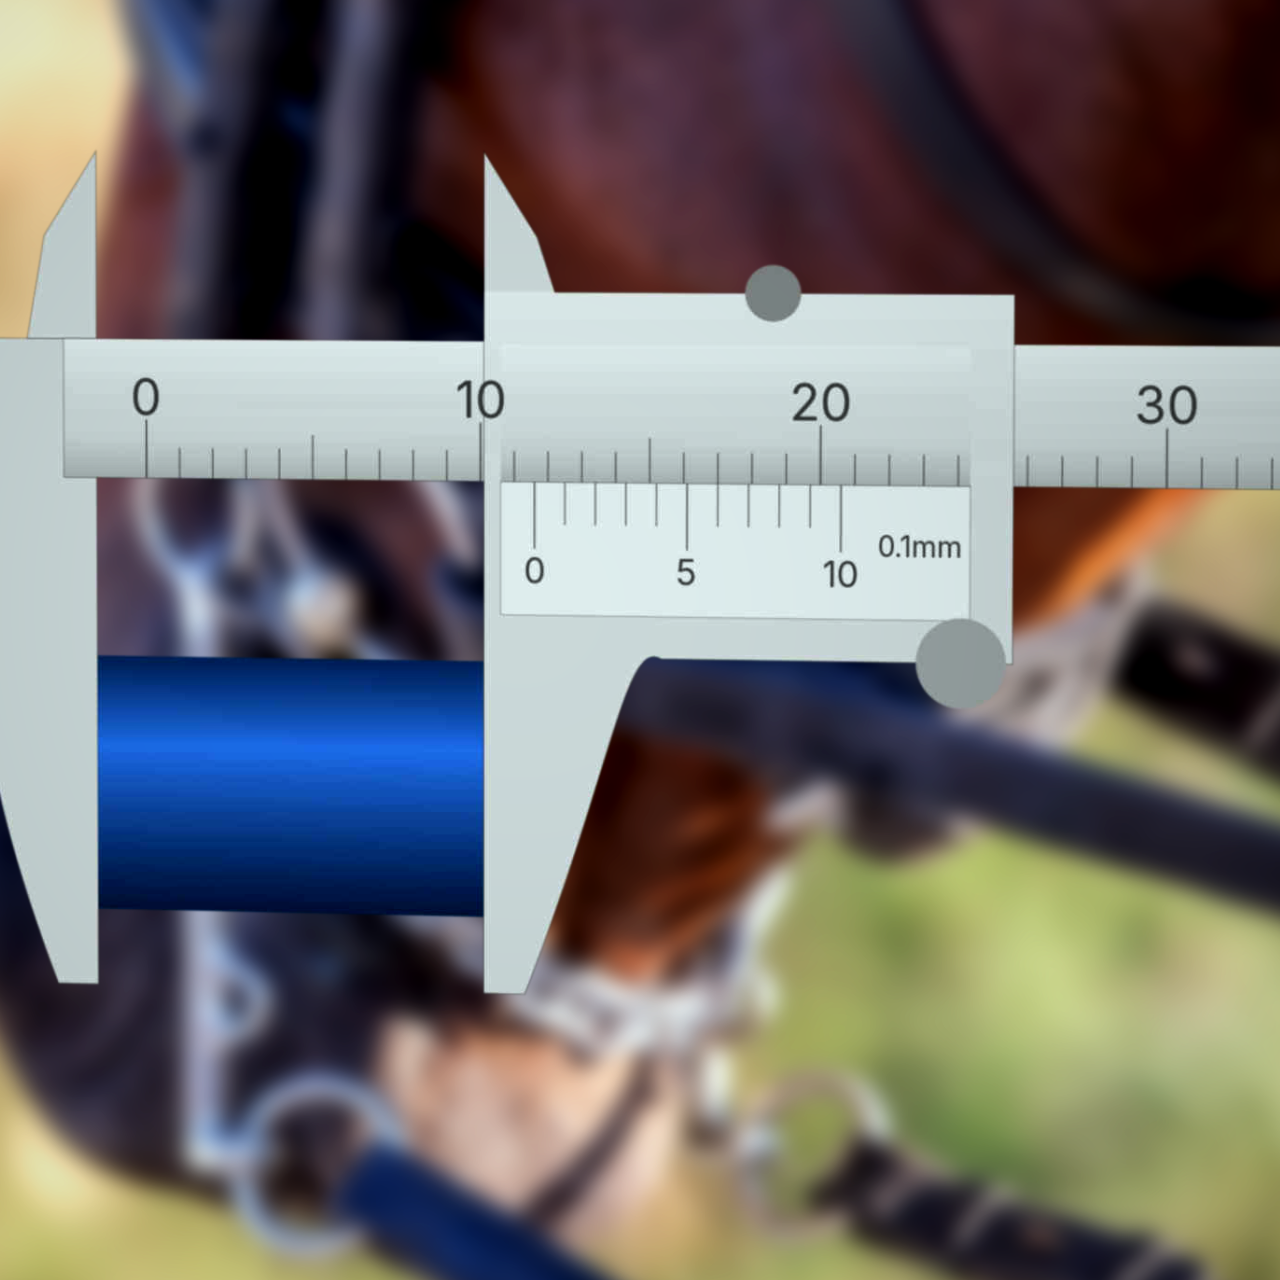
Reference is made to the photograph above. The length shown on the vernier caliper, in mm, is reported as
11.6 mm
